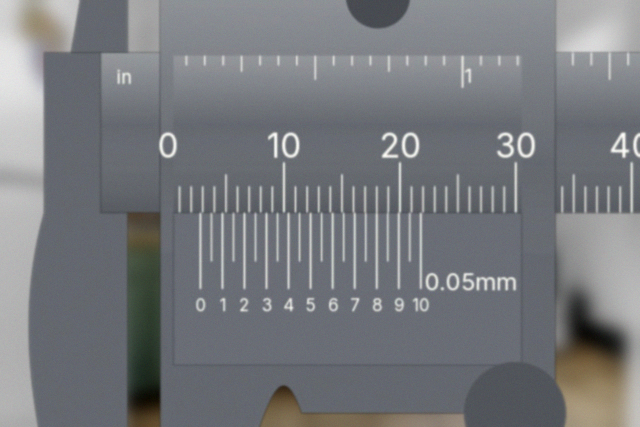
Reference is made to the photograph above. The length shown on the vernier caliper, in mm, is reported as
2.8 mm
